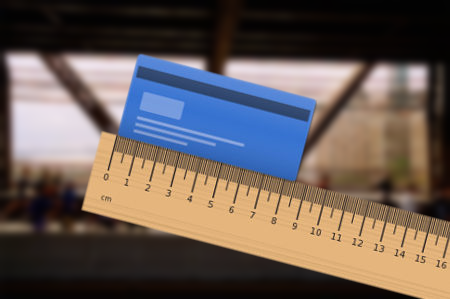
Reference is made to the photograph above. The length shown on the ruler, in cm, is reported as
8.5 cm
